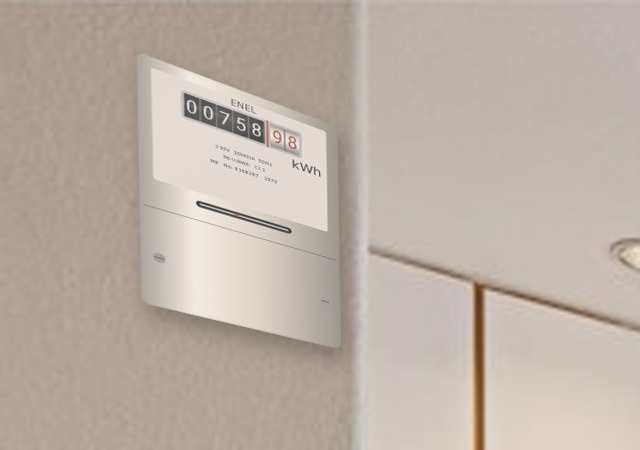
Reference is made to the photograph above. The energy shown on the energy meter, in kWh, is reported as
758.98 kWh
